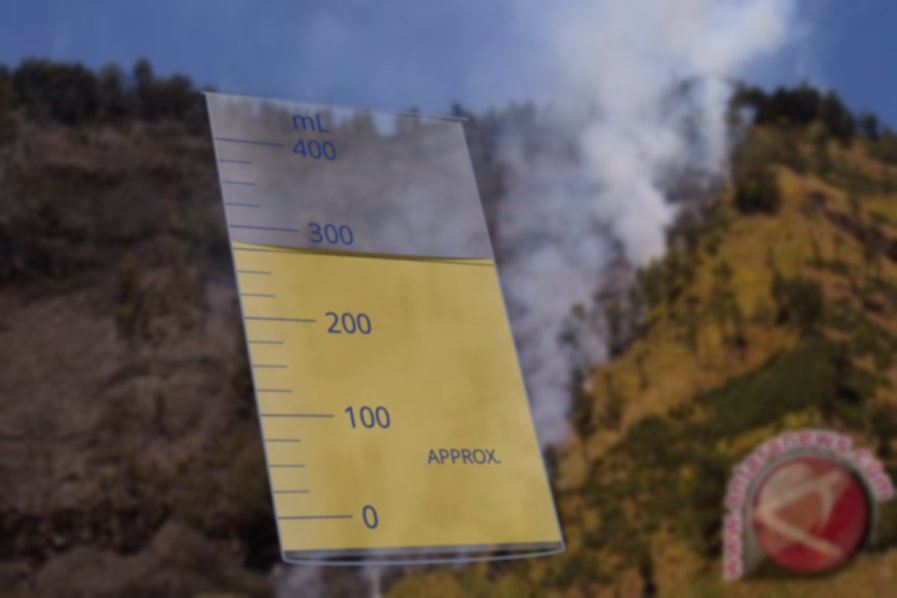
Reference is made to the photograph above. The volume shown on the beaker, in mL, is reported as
275 mL
